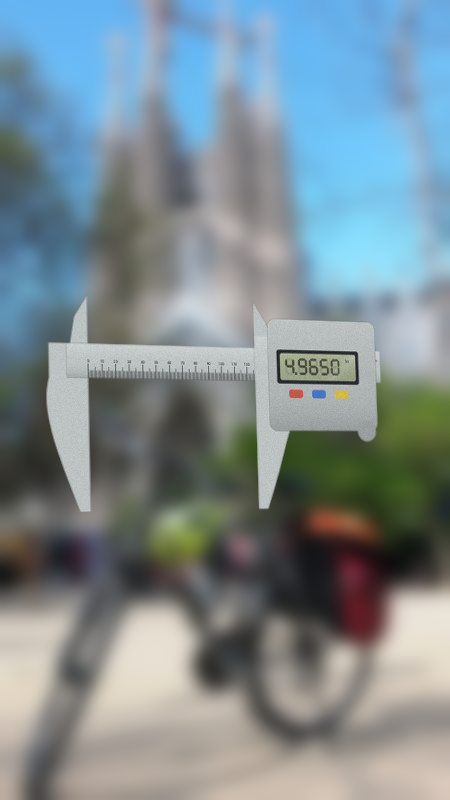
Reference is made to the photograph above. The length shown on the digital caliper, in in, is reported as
4.9650 in
